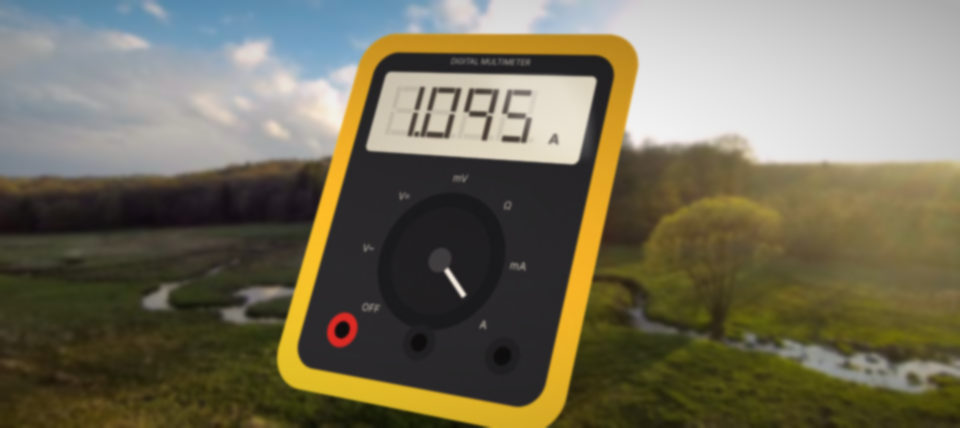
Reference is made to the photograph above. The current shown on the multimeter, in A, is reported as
1.095 A
